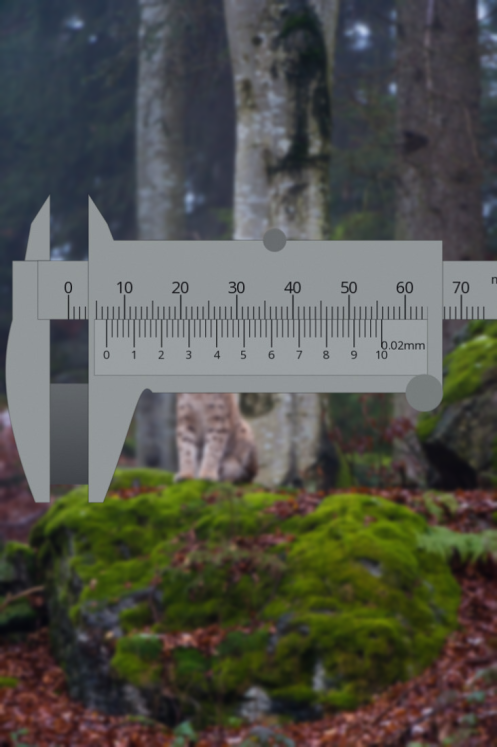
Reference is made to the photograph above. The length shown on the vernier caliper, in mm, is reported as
6.8 mm
